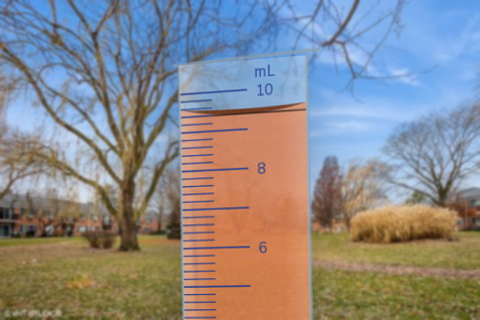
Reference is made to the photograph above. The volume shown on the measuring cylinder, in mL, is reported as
9.4 mL
